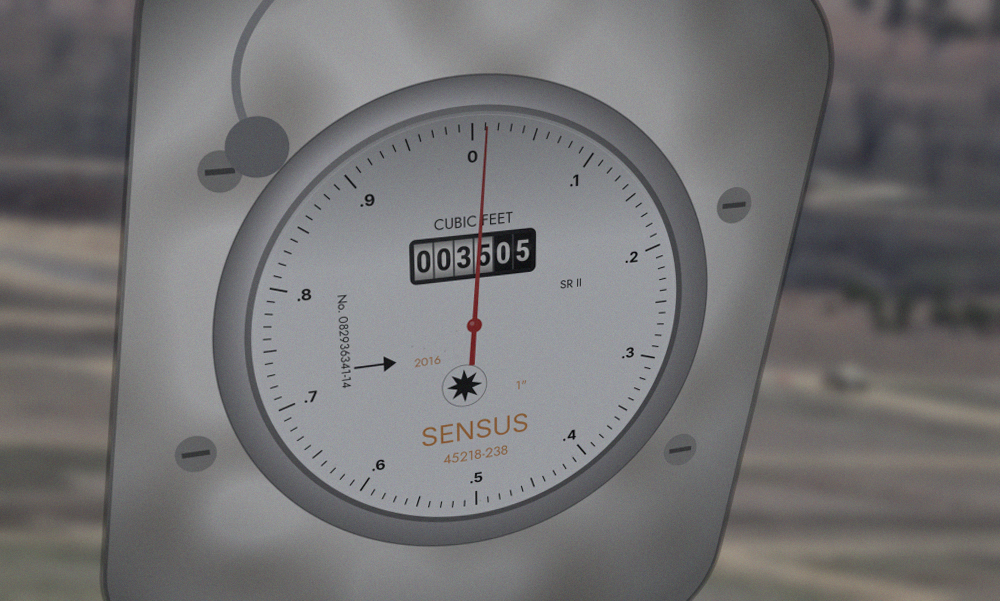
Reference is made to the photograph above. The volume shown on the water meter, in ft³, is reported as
3505.01 ft³
